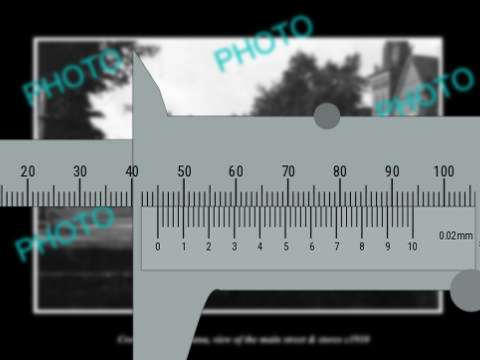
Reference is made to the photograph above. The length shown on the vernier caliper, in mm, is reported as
45.0 mm
